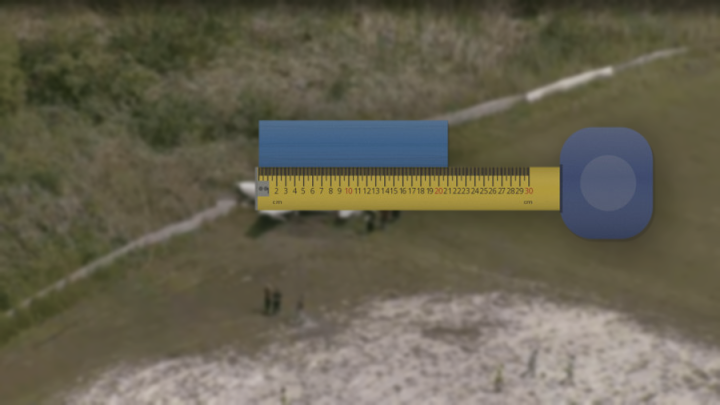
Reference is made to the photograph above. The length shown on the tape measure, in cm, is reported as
21 cm
